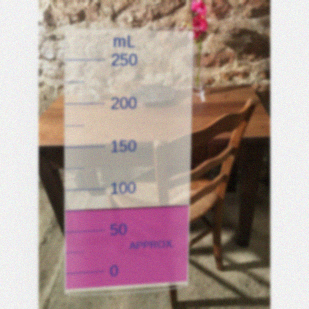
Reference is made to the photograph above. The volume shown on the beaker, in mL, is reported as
75 mL
